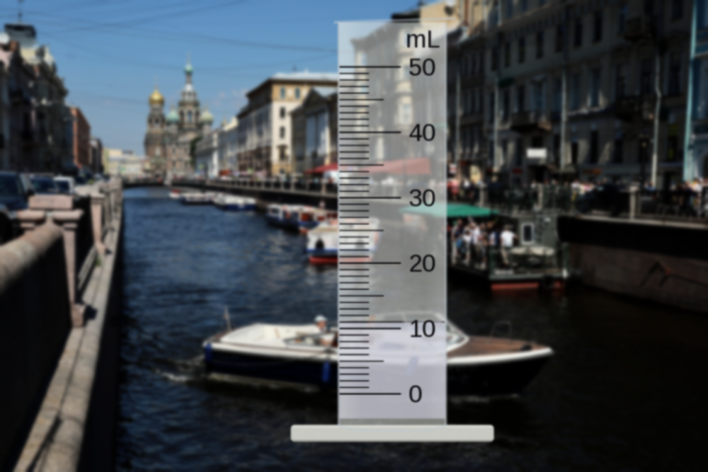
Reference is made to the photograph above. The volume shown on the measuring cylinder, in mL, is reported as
11 mL
